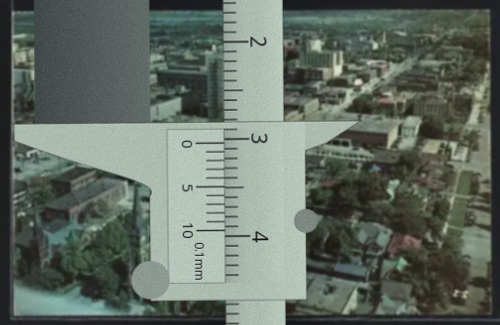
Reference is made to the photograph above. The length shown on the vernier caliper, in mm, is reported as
30.4 mm
